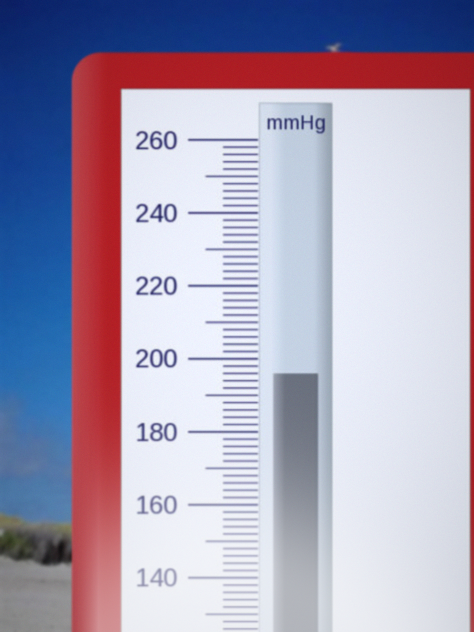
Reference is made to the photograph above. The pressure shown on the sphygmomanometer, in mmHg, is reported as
196 mmHg
